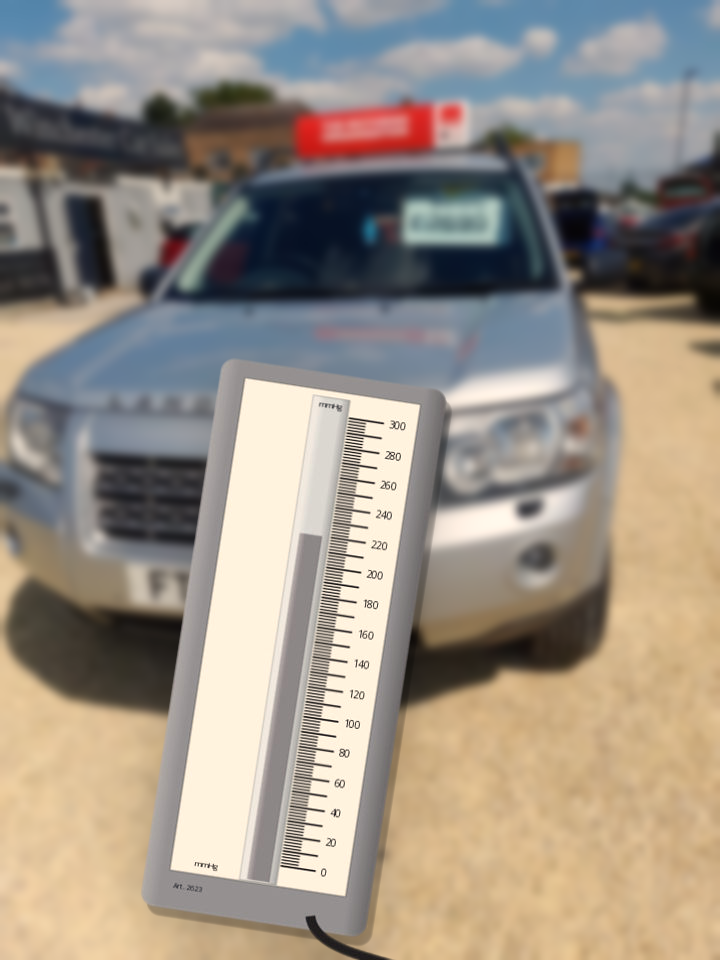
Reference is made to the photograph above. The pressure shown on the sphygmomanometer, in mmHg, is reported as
220 mmHg
